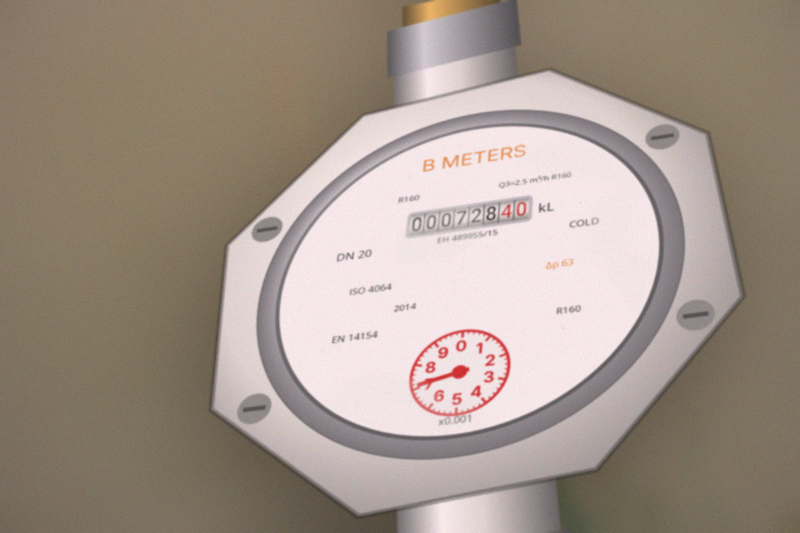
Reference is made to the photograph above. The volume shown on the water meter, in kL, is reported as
728.407 kL
